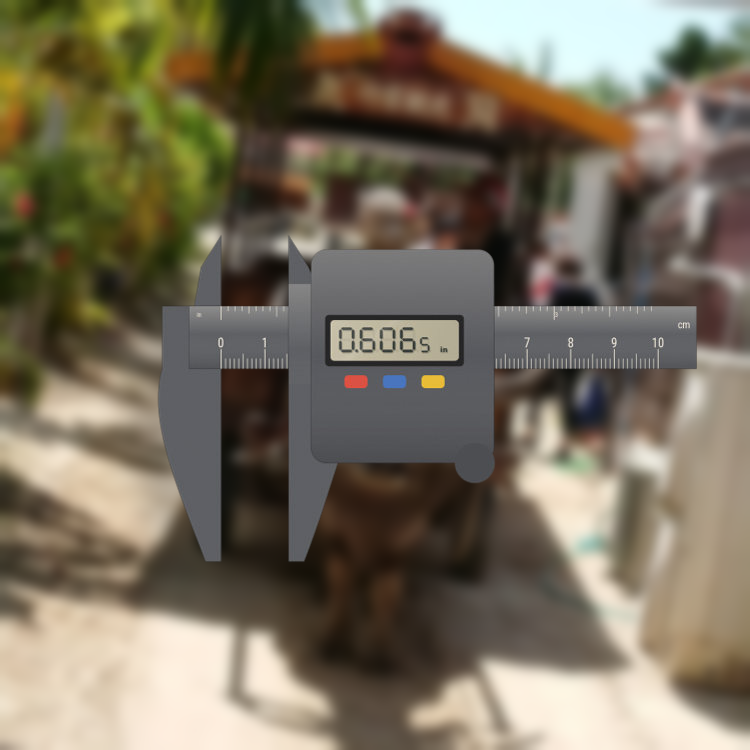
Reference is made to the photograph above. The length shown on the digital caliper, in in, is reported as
0.6065 in
